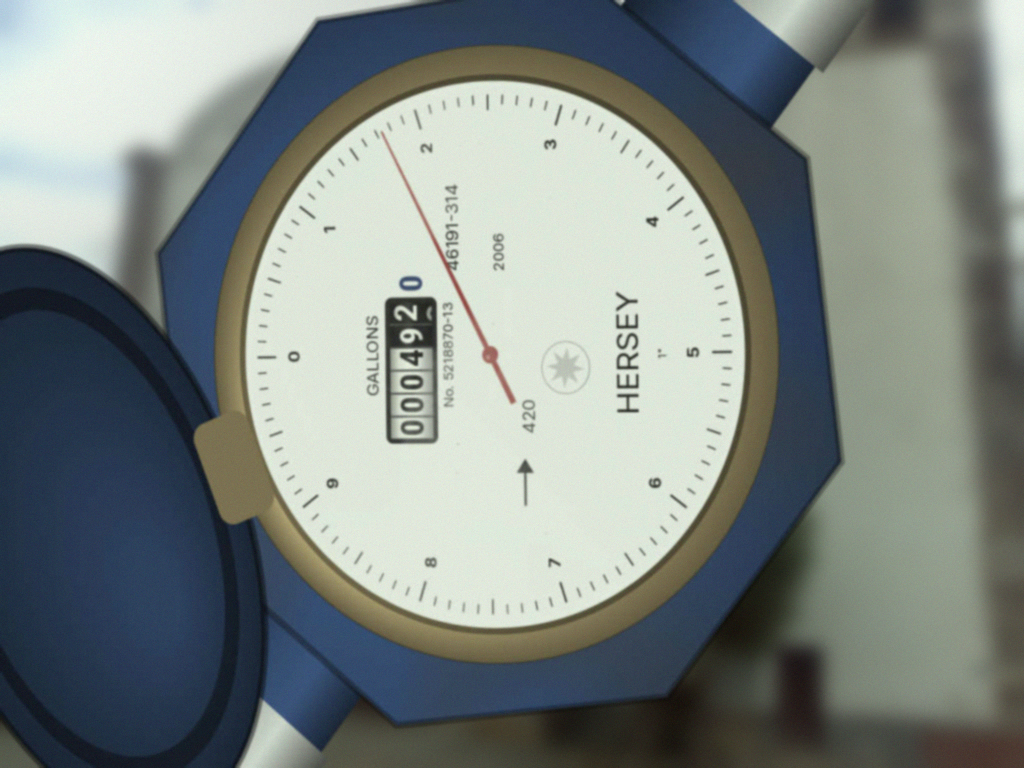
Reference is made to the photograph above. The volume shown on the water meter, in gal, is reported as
4921.7 gal
